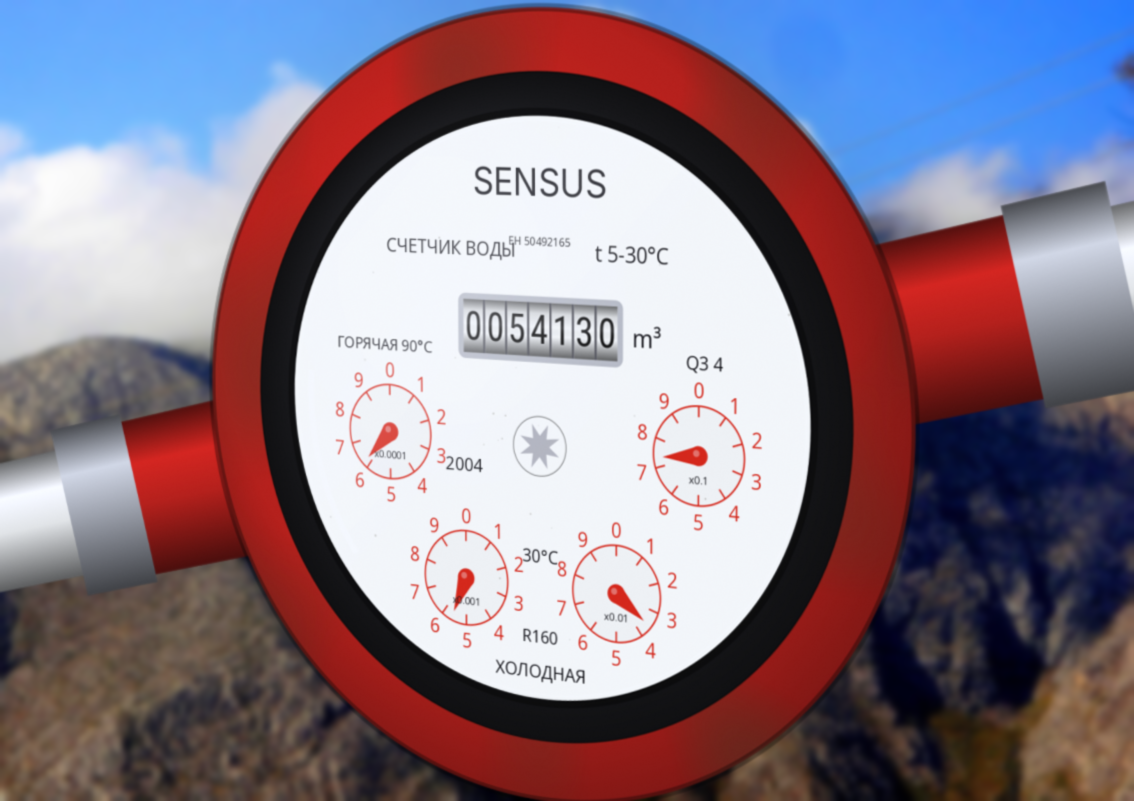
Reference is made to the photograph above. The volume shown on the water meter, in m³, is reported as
54130.7356 m³
